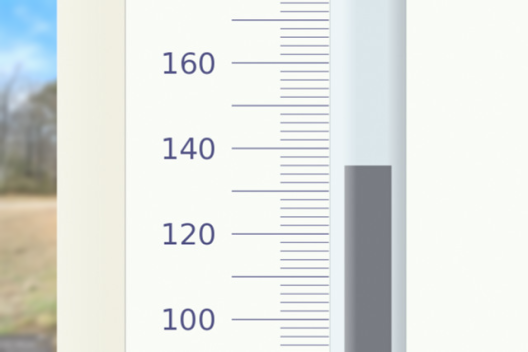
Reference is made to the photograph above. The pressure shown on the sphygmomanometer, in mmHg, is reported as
136 mmHg
